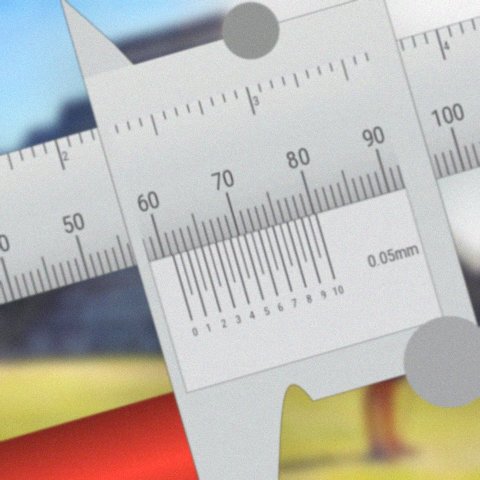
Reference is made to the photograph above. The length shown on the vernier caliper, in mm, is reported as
61.2 mm
